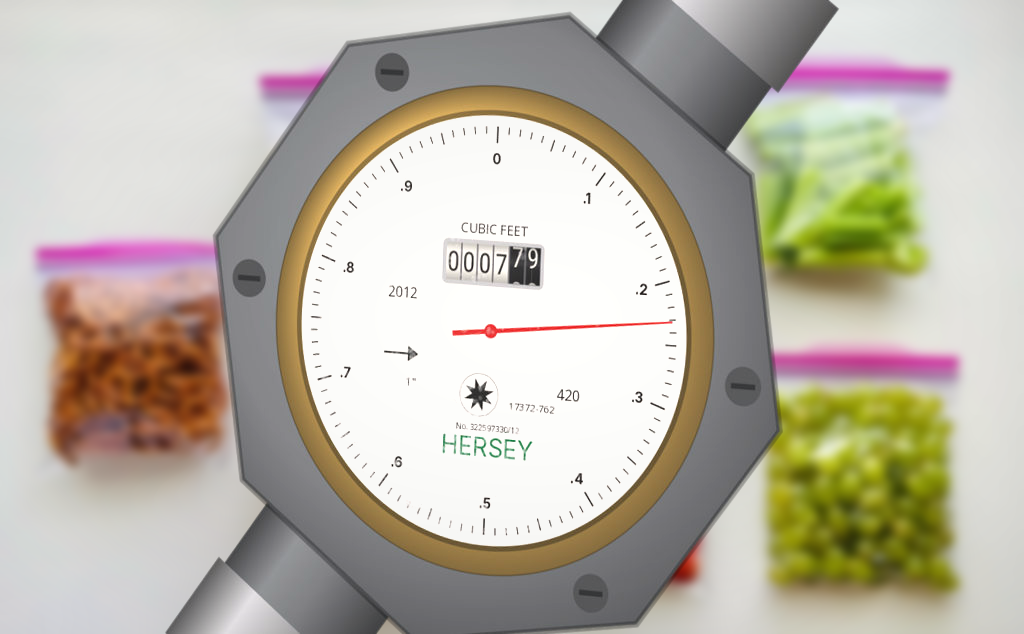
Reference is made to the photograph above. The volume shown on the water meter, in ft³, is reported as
779.23 ft³
